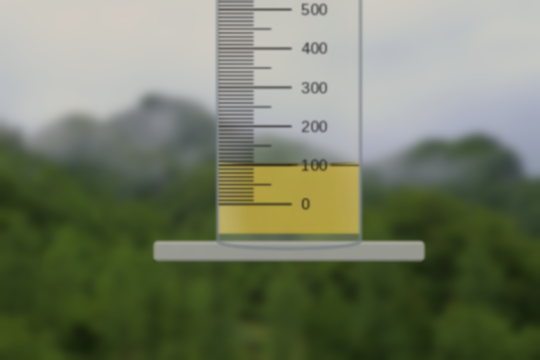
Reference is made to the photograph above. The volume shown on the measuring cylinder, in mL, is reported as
100 mL
